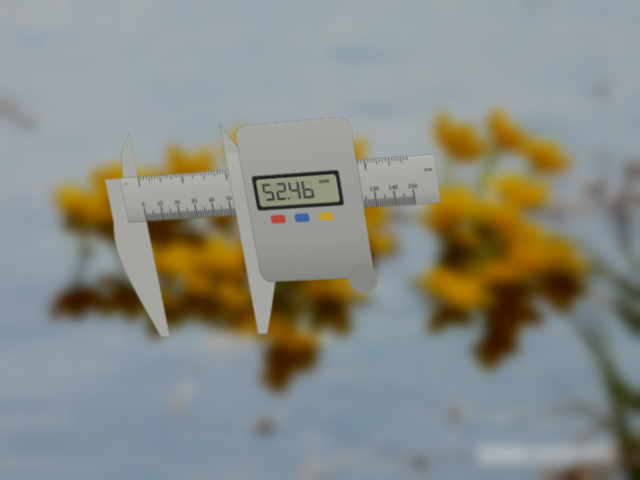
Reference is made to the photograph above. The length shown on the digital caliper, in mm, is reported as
52.46 mm
